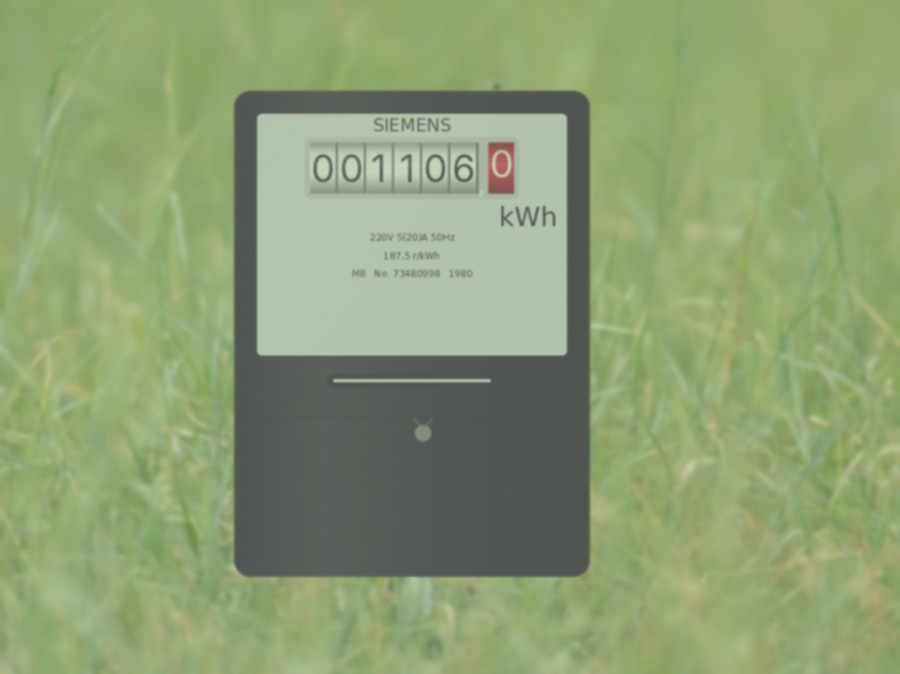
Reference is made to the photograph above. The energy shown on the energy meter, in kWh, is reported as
1106.0 kWh
